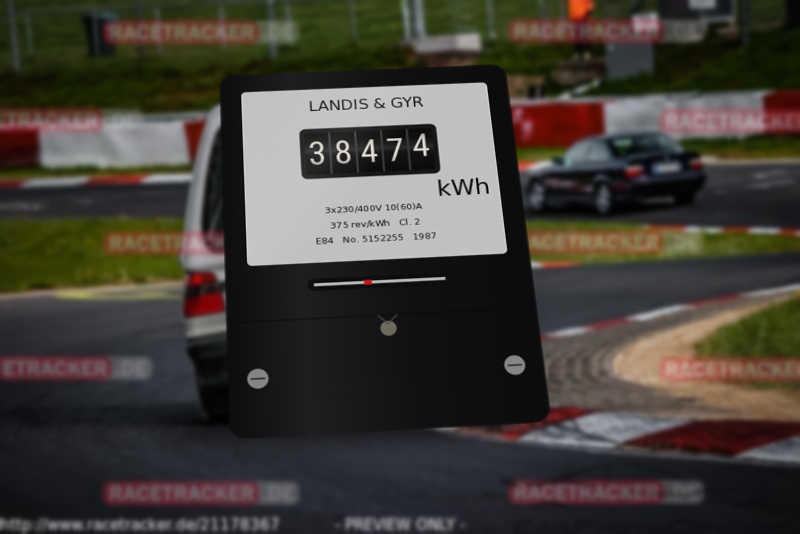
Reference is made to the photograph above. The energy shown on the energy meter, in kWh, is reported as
38474 kWh
